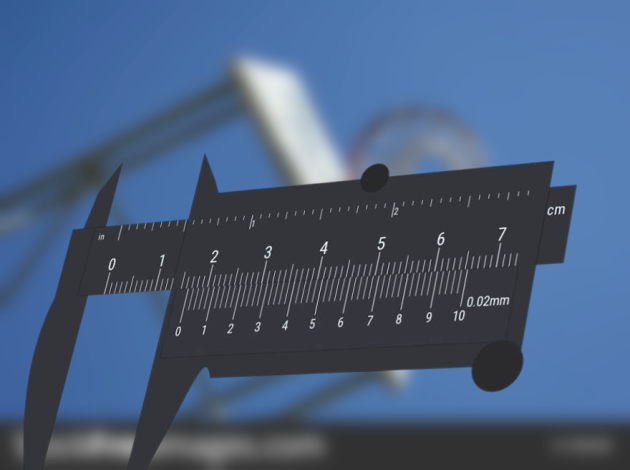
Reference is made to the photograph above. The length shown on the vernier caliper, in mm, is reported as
16.4 mm
